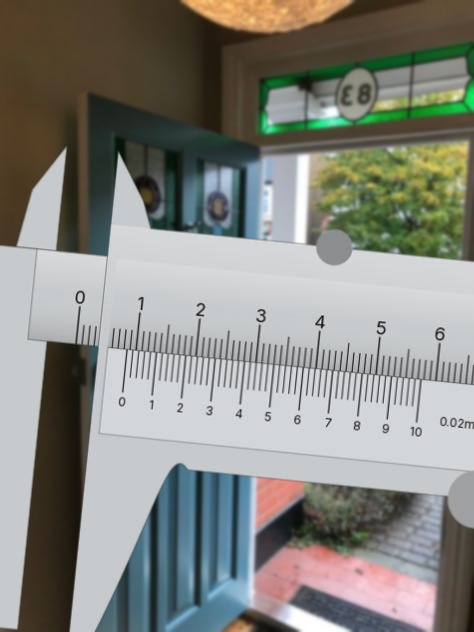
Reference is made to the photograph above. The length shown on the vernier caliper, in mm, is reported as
8.5 mm
